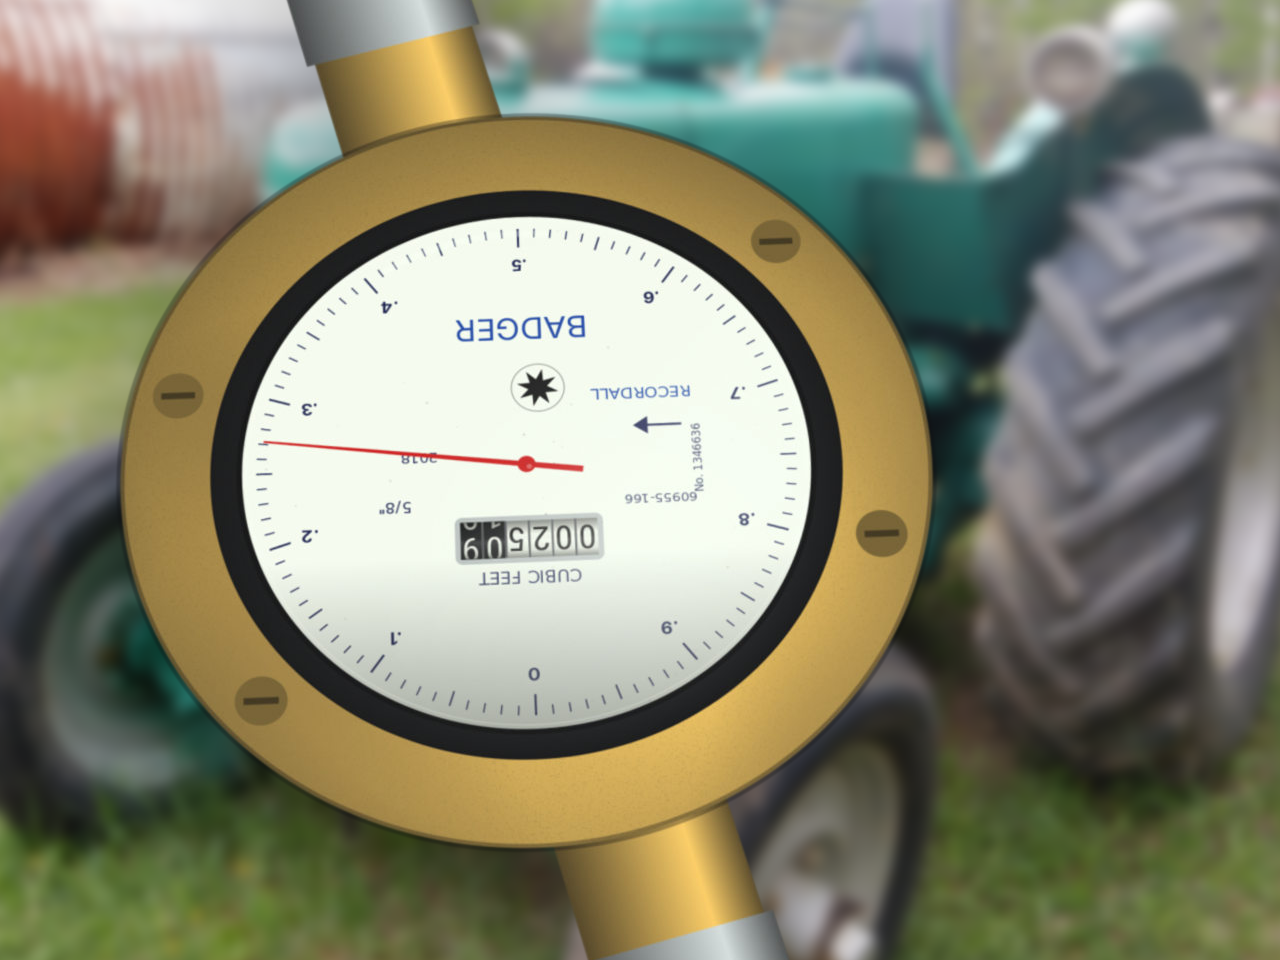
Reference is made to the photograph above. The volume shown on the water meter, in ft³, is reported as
2509.27 ft³
